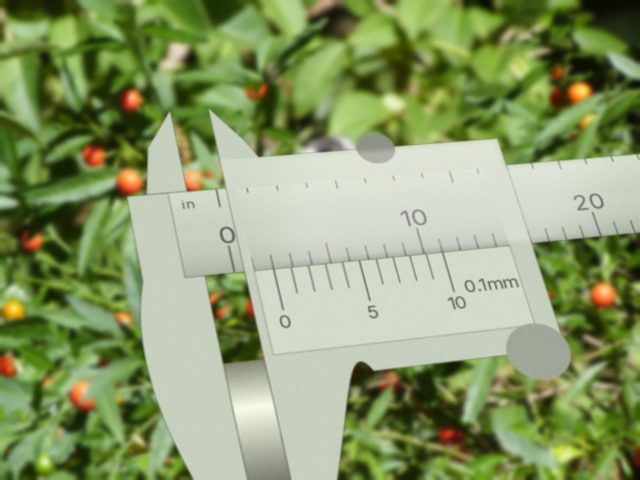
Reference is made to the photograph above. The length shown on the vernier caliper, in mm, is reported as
2.0 mm
